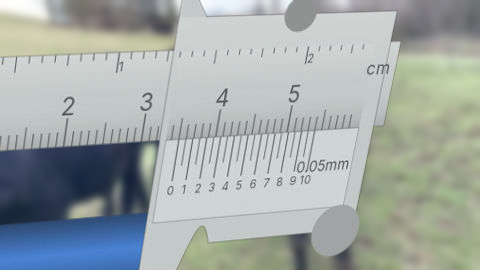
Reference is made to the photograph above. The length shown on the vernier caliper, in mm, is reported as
35.0 mm
